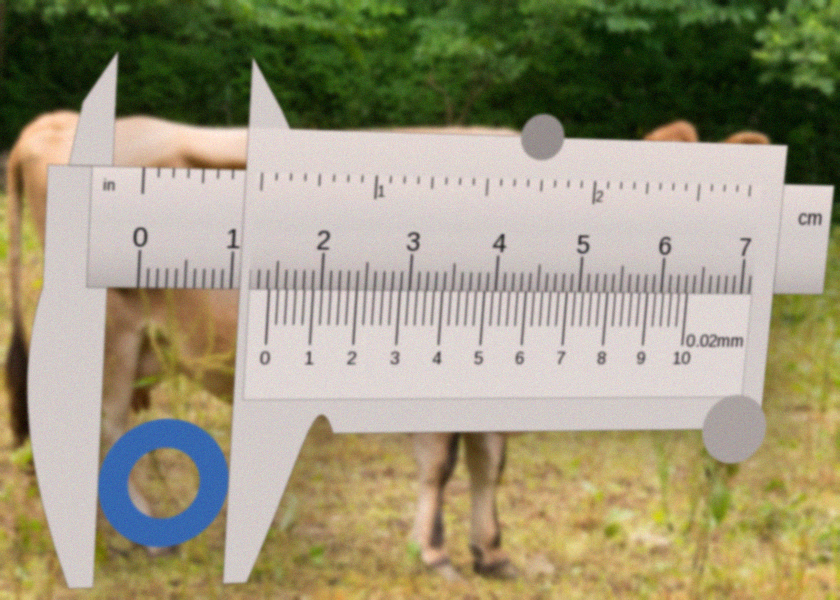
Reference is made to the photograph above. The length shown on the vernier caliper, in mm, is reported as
14.2 mm
